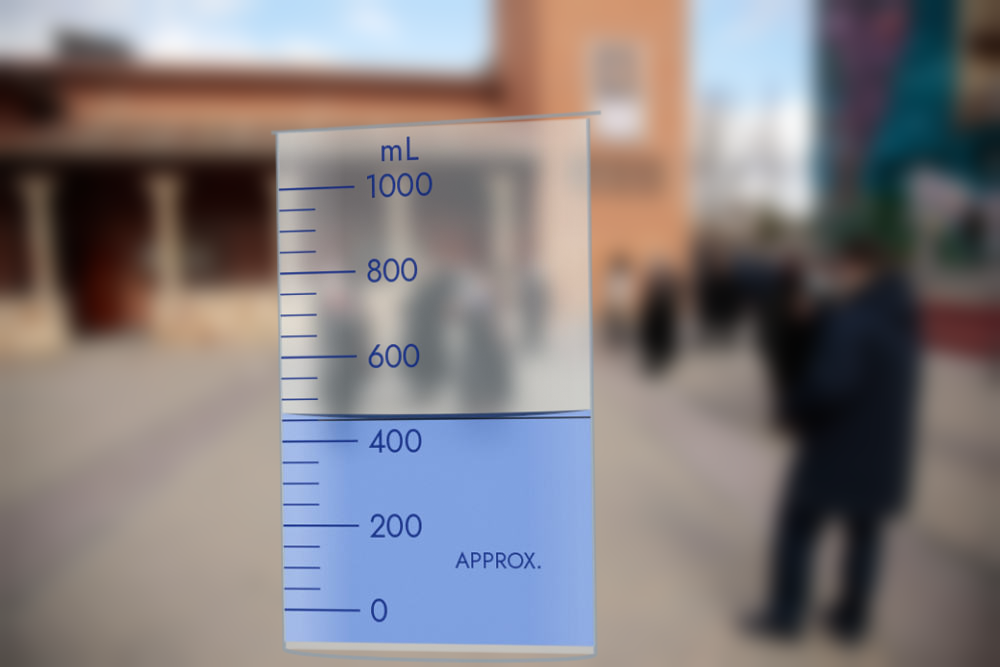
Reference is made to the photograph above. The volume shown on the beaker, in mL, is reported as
450 mL
